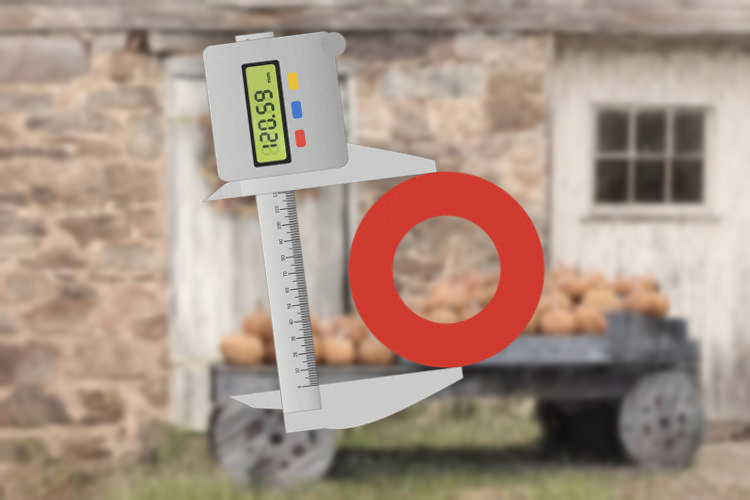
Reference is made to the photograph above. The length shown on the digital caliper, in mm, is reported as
120.59 mm
